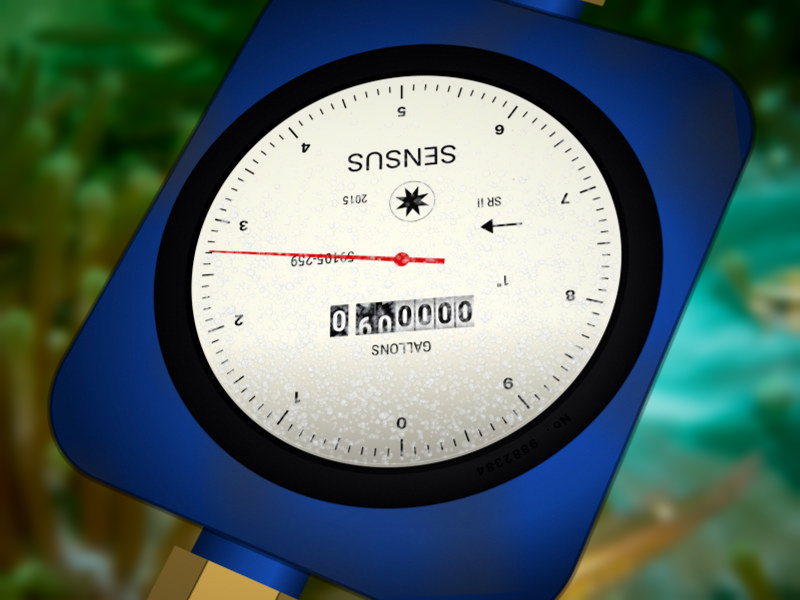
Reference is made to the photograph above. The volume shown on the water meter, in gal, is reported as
92.7 gal
